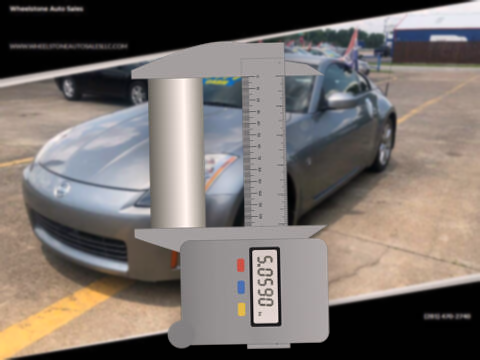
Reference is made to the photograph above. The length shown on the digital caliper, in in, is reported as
5.0590 in
